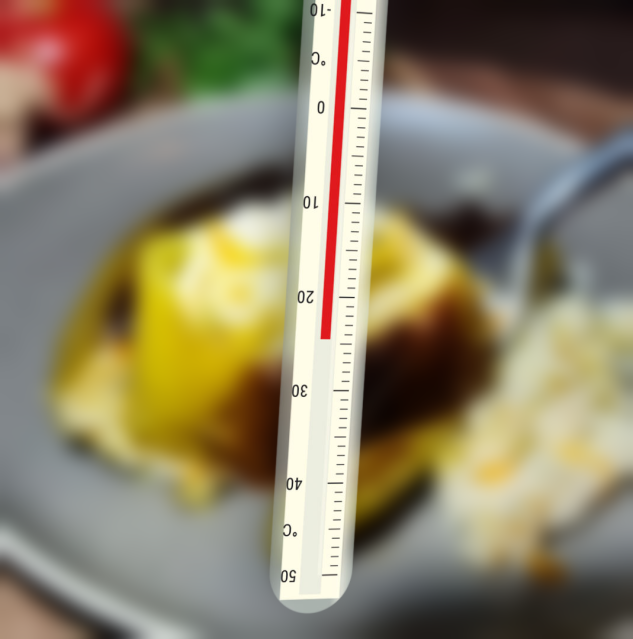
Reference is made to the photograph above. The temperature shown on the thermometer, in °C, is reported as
24.5 °C
